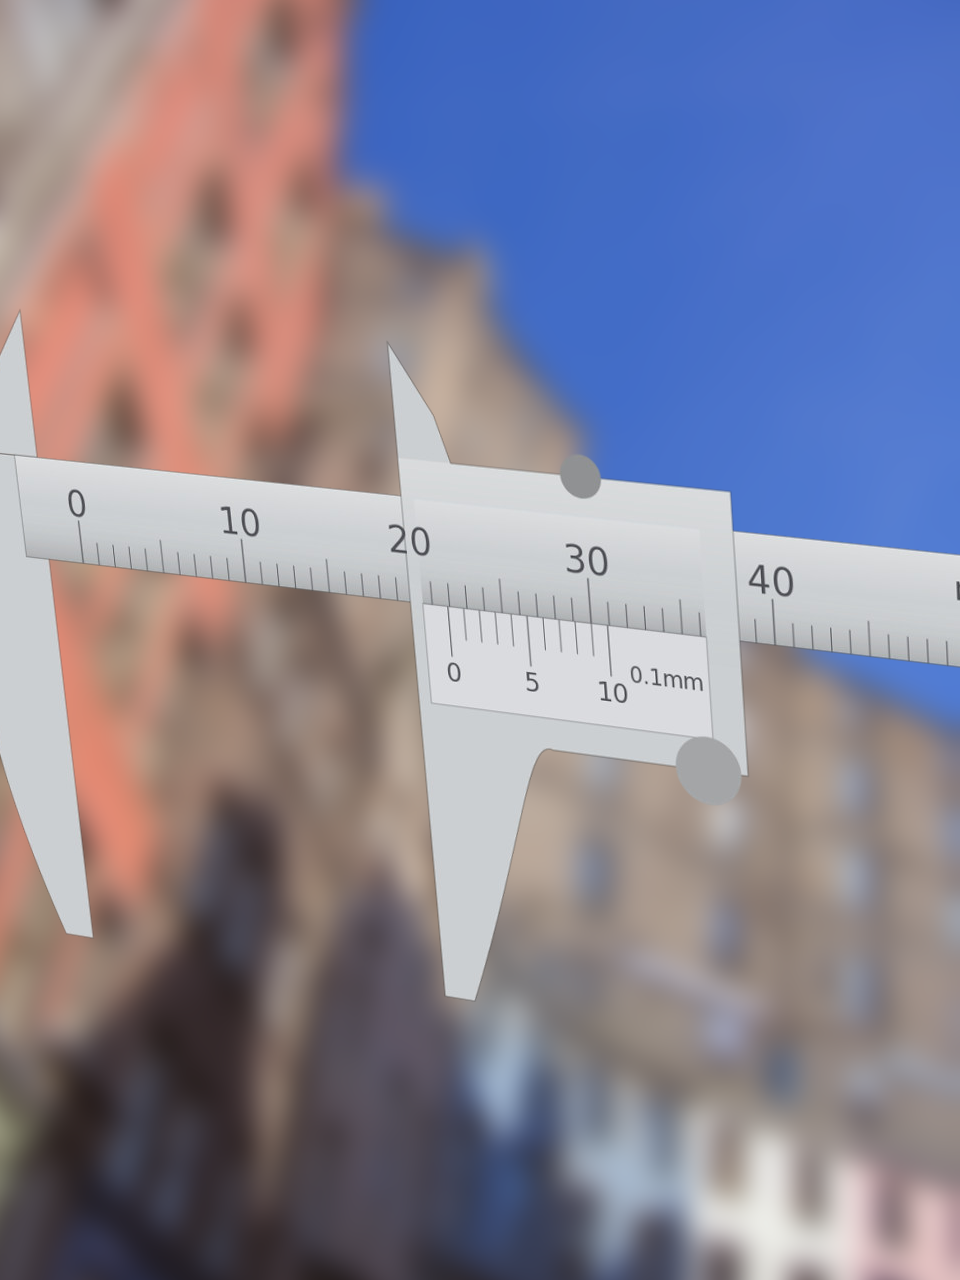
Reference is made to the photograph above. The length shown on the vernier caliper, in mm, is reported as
21.9 mm
